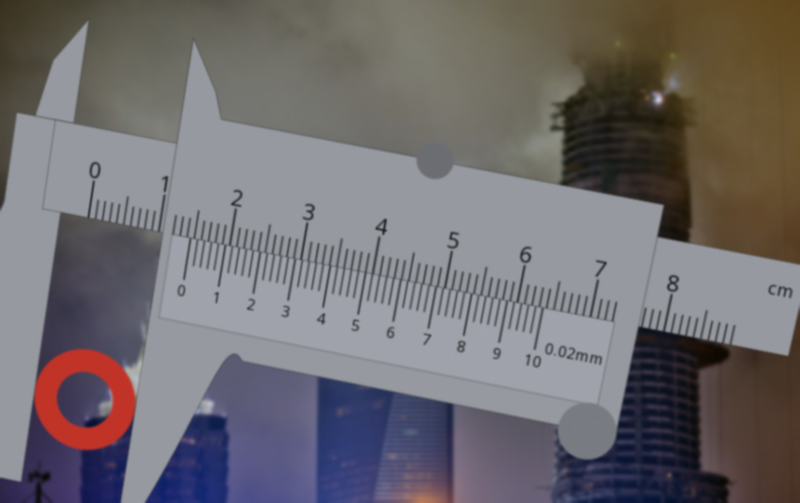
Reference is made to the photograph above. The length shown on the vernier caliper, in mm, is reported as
14.5 mm
